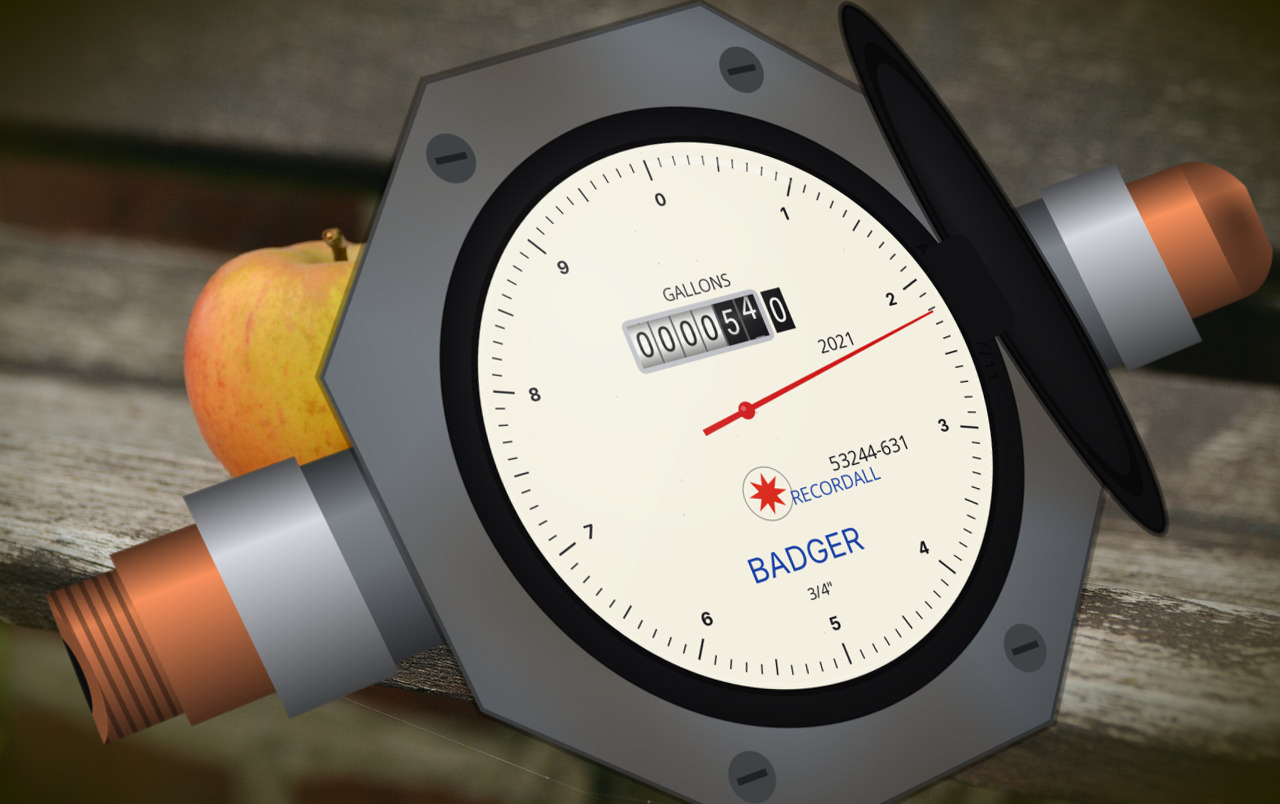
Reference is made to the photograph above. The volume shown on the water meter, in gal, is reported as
542.2 gal
